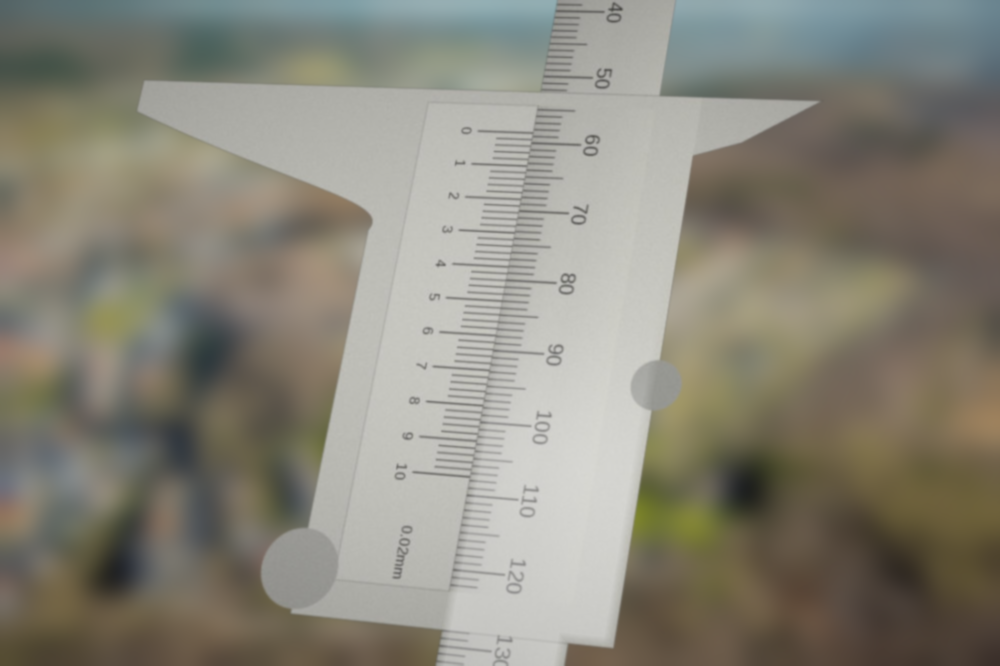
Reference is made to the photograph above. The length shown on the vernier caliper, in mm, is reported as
58.5 mm
